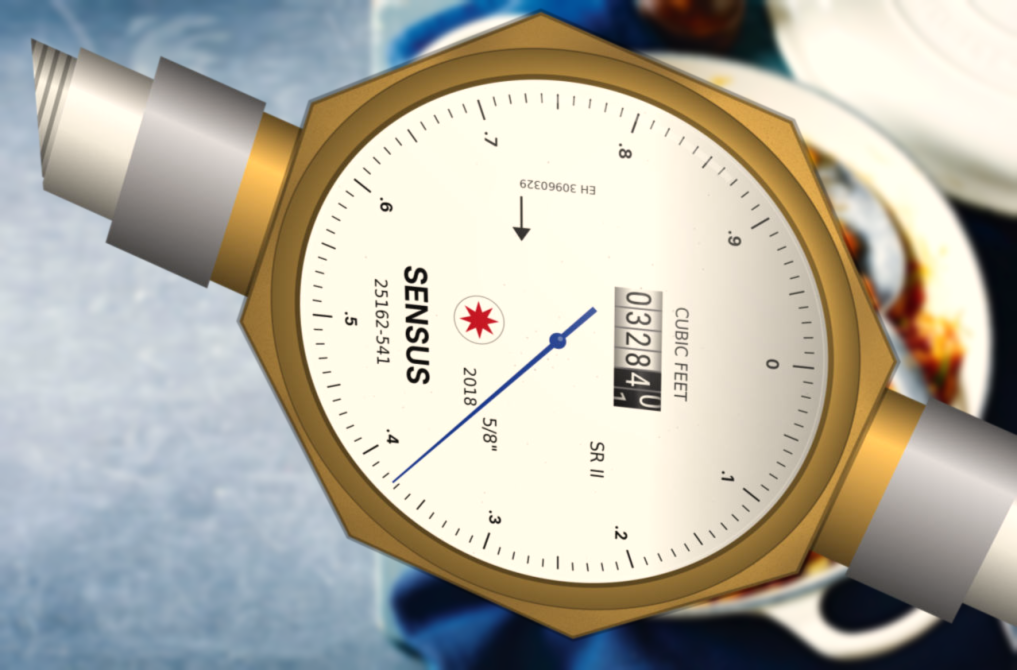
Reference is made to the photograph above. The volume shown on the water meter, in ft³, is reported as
32840.37 ft³
